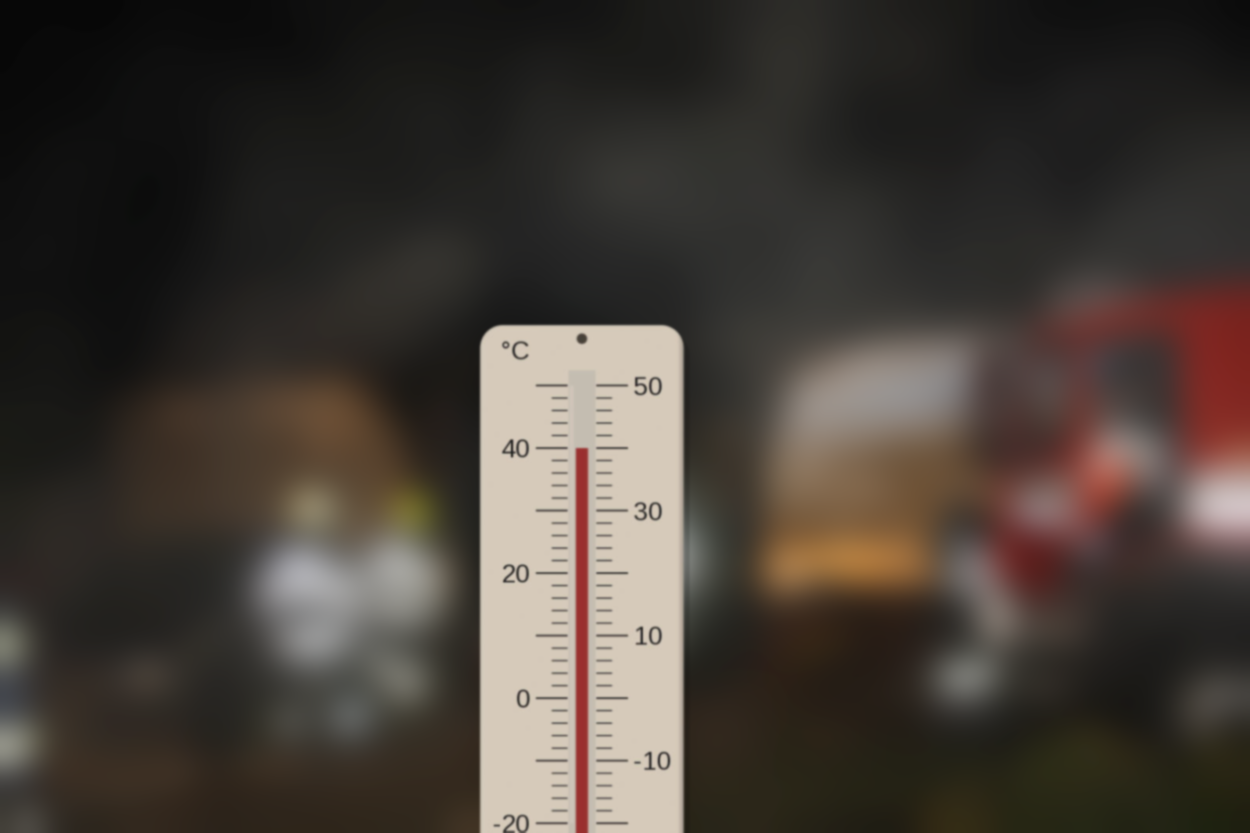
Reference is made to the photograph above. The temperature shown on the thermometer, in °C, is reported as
40 °C
